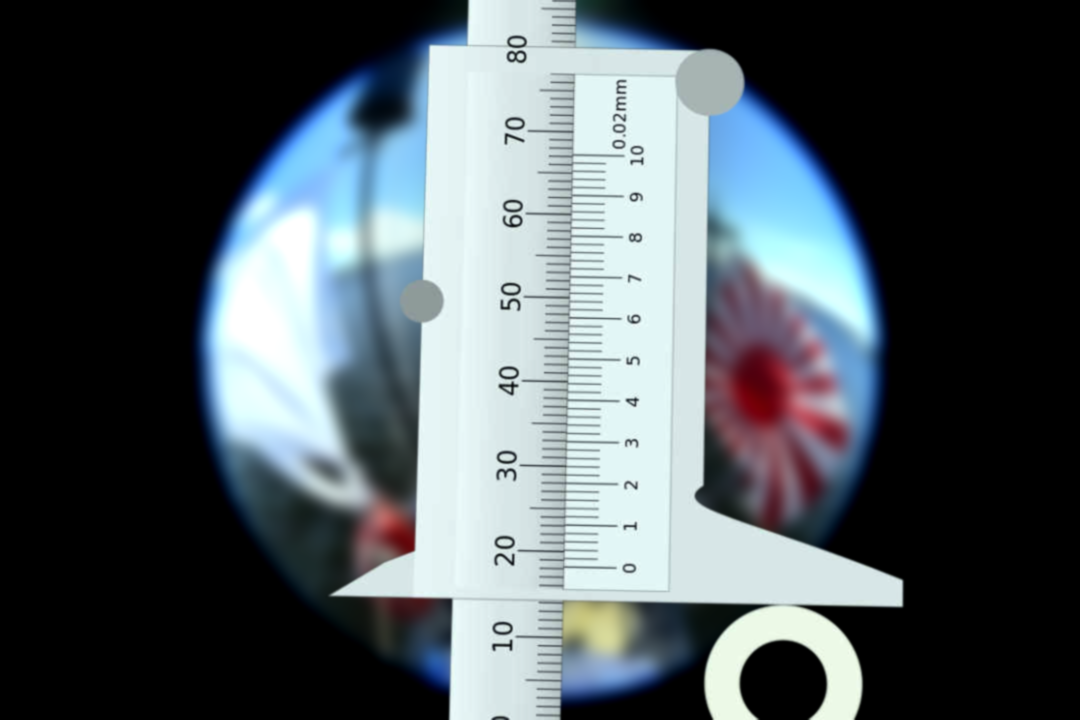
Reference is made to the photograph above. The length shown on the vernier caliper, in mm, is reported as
18.2 mm
